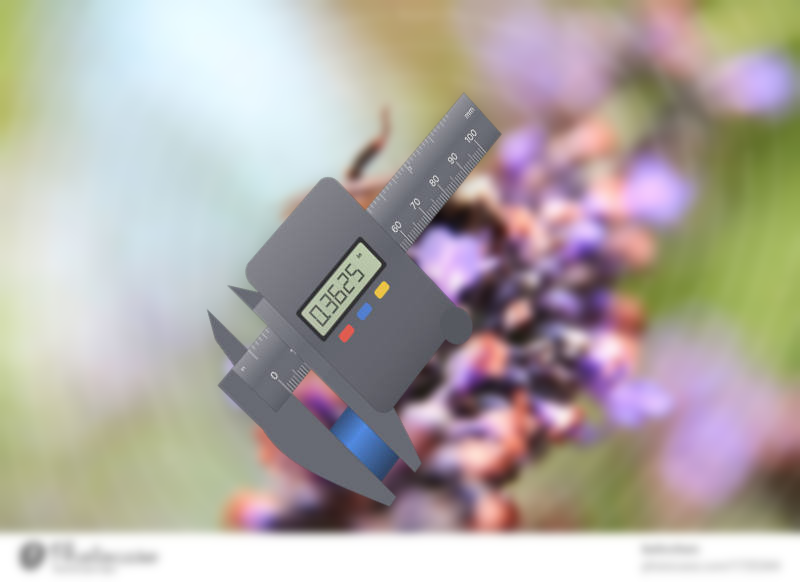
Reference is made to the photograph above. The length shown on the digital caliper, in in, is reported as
0.3625 in
